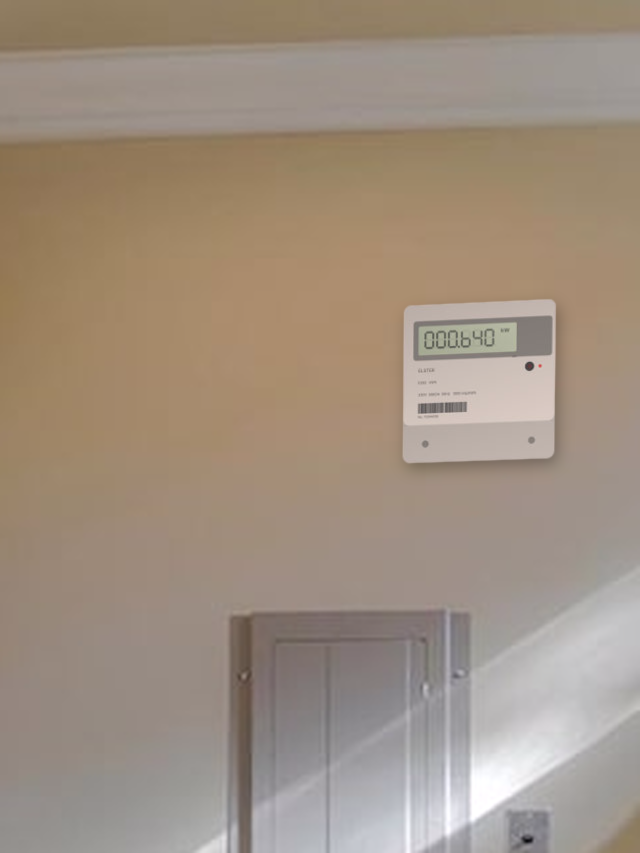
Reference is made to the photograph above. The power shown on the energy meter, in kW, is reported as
0.640 kW
